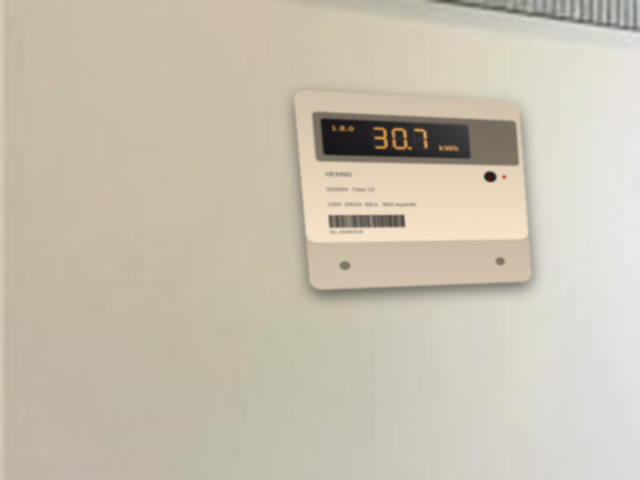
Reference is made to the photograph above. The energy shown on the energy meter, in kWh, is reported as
30.7 kWh
